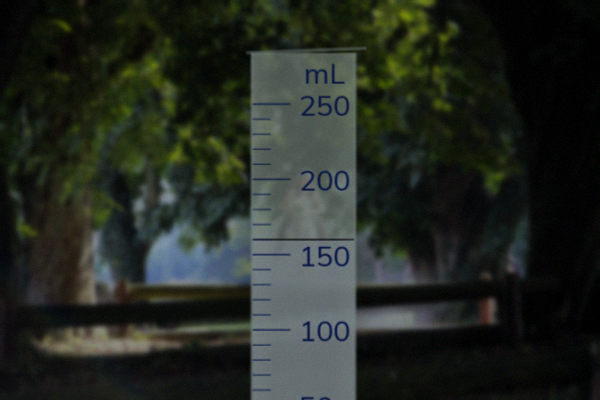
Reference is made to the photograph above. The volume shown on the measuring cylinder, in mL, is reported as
160 mL
